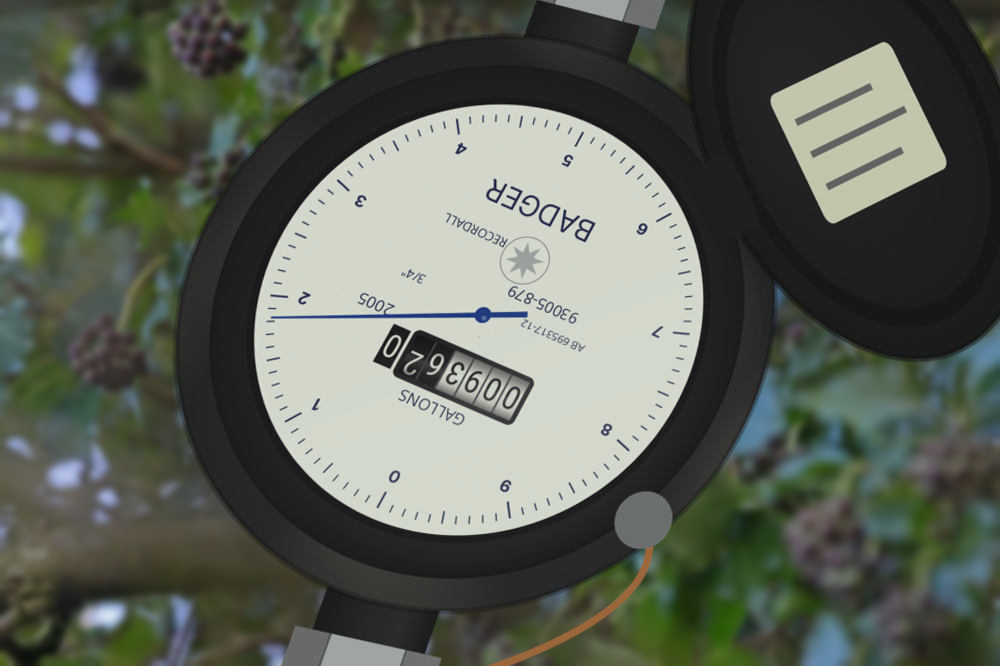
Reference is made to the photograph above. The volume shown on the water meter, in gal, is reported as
93621.8 gal
